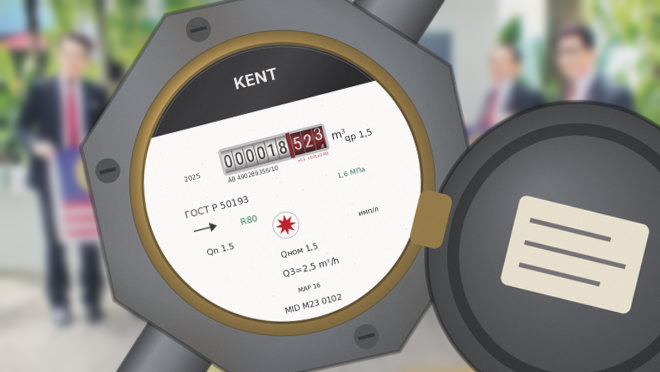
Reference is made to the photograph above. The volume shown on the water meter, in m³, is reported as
18.523 m³
